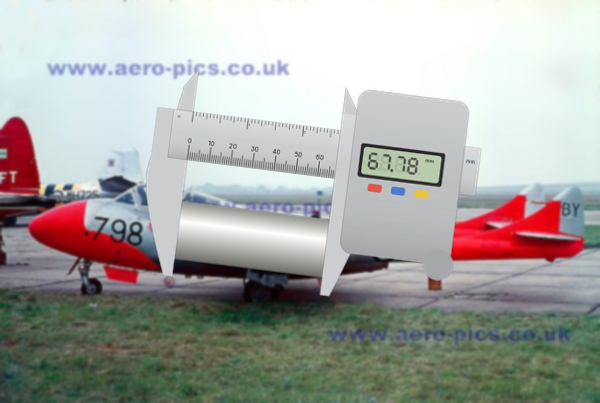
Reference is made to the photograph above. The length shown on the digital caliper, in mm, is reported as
67.78 mm
